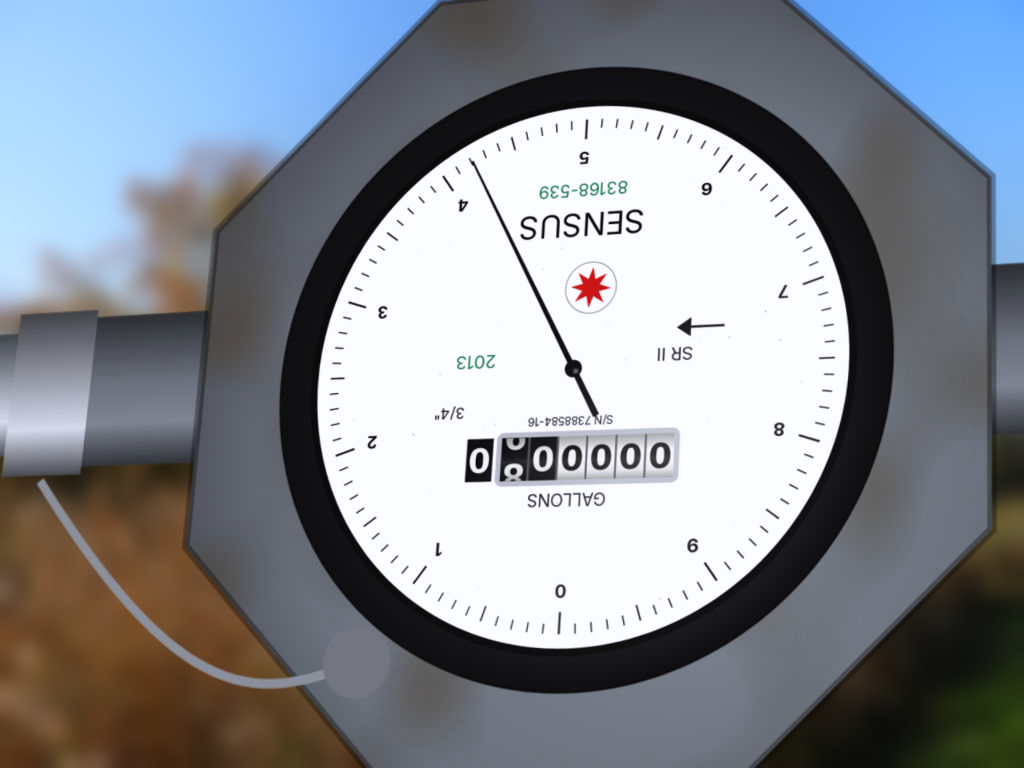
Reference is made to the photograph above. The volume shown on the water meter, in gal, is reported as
84.2 gal
